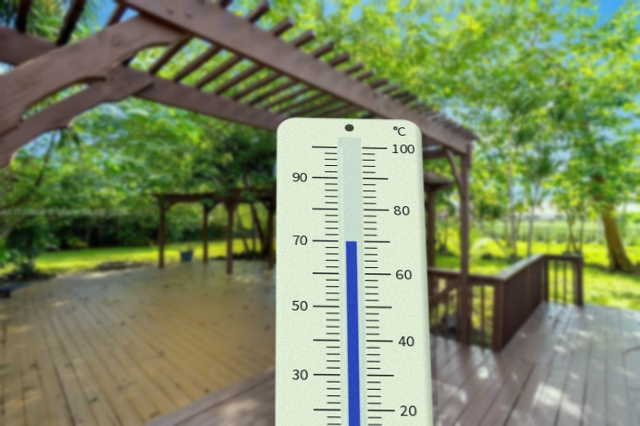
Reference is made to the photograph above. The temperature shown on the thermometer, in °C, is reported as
70 °C
